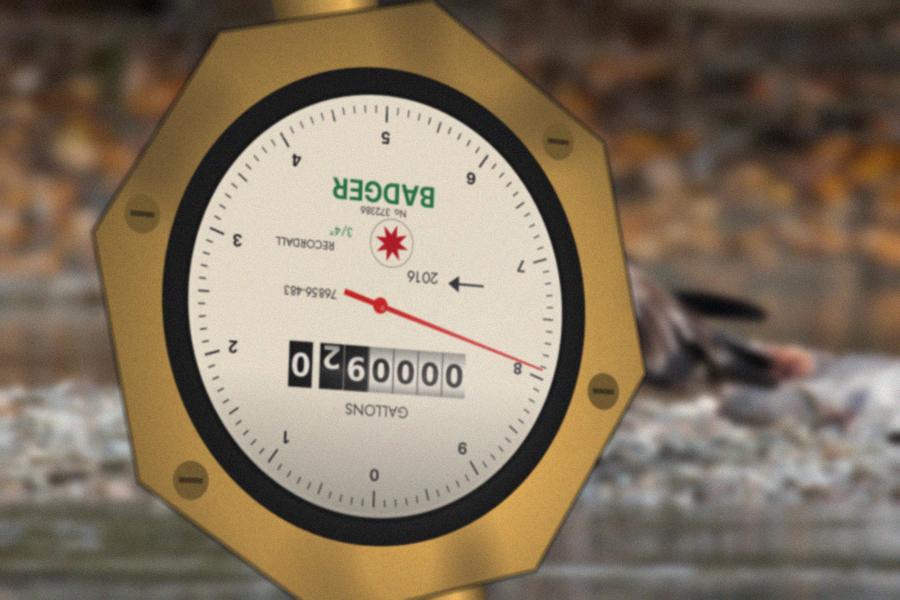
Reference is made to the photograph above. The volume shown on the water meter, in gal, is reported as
917.9 gal
